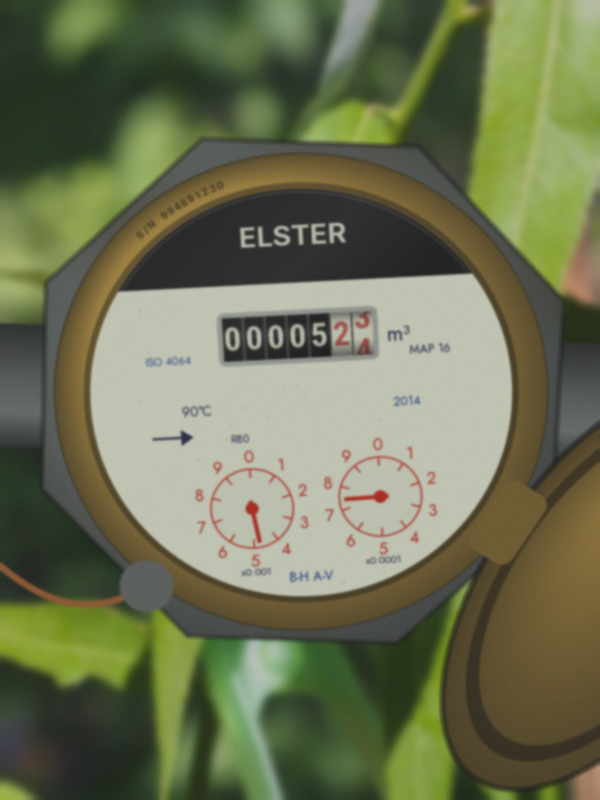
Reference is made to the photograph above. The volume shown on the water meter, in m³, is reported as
5.2347 m³
